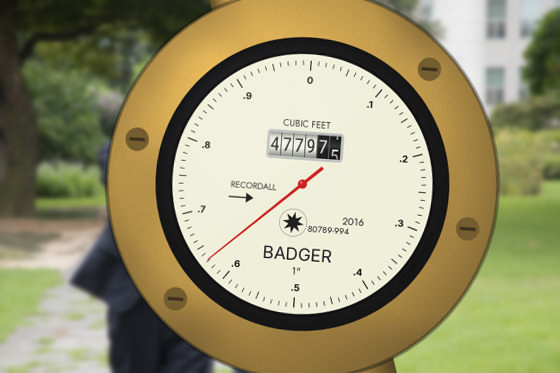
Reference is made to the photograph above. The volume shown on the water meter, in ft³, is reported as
477974.63 ft³
